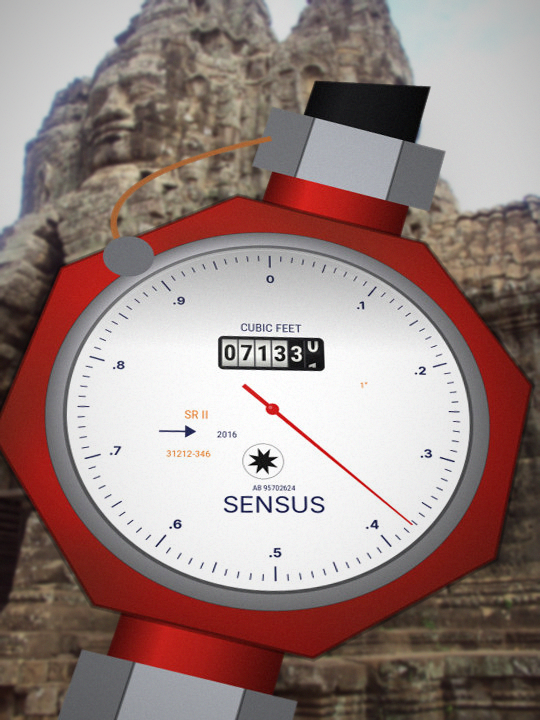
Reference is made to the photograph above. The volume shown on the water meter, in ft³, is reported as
71330.37 ft³
